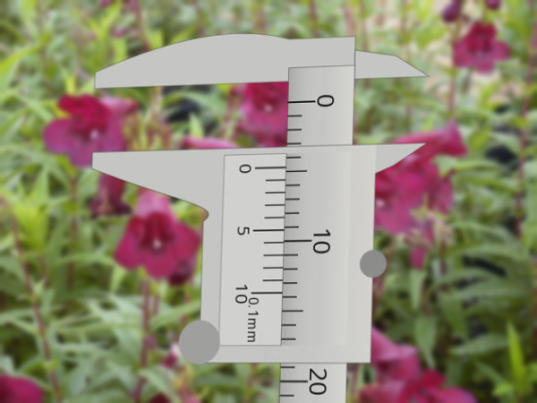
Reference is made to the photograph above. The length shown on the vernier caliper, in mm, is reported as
4.7 mm
